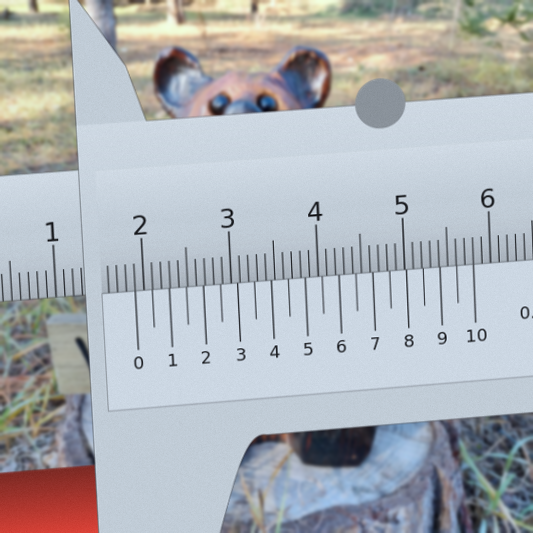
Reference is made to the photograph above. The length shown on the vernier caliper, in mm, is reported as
19.0 mm
